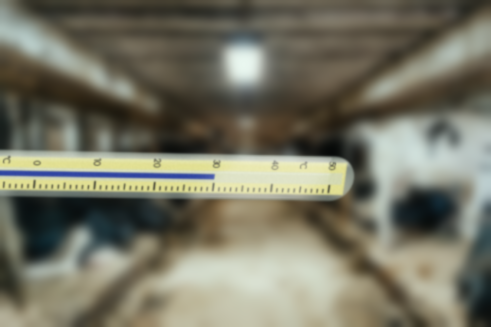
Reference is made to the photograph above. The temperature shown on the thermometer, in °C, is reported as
30 °C
